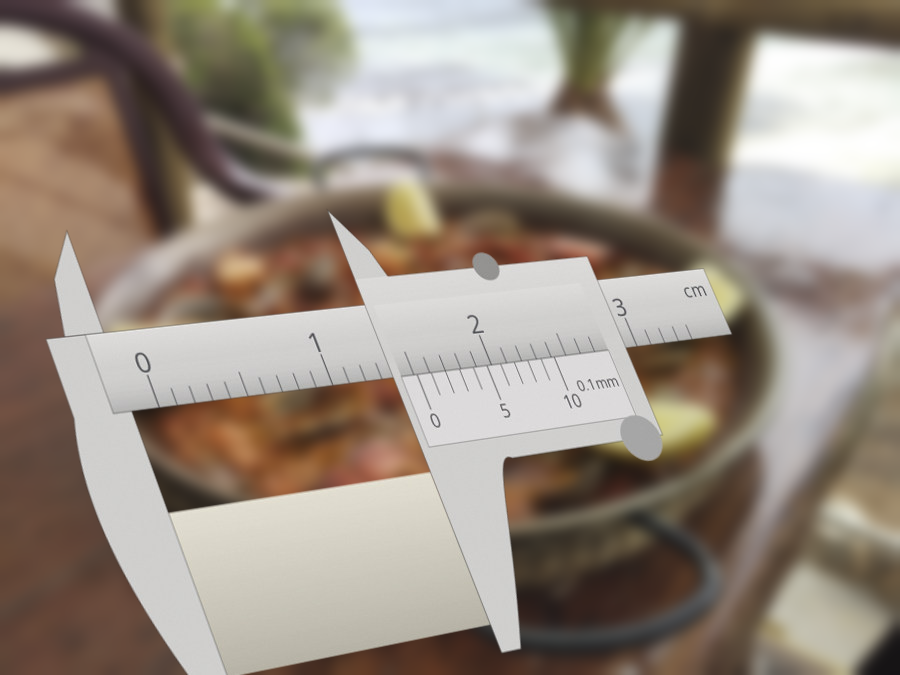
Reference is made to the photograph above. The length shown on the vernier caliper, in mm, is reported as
15.2 mm
